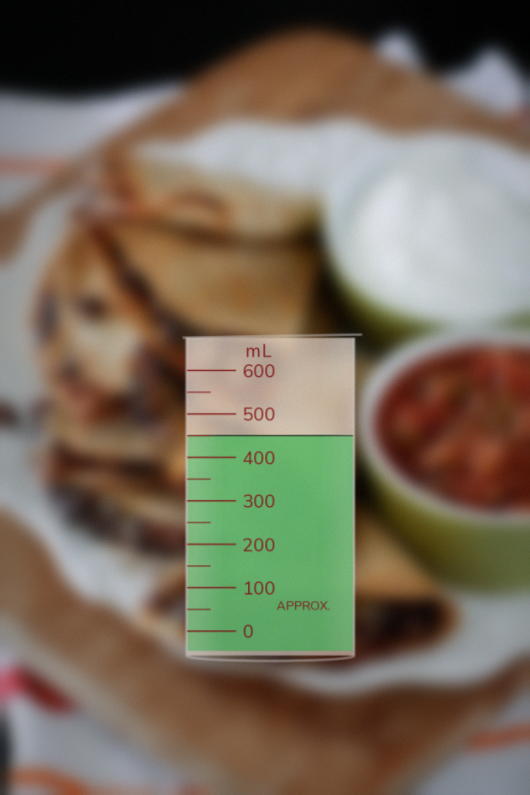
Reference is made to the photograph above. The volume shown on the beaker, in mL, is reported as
450 mL
